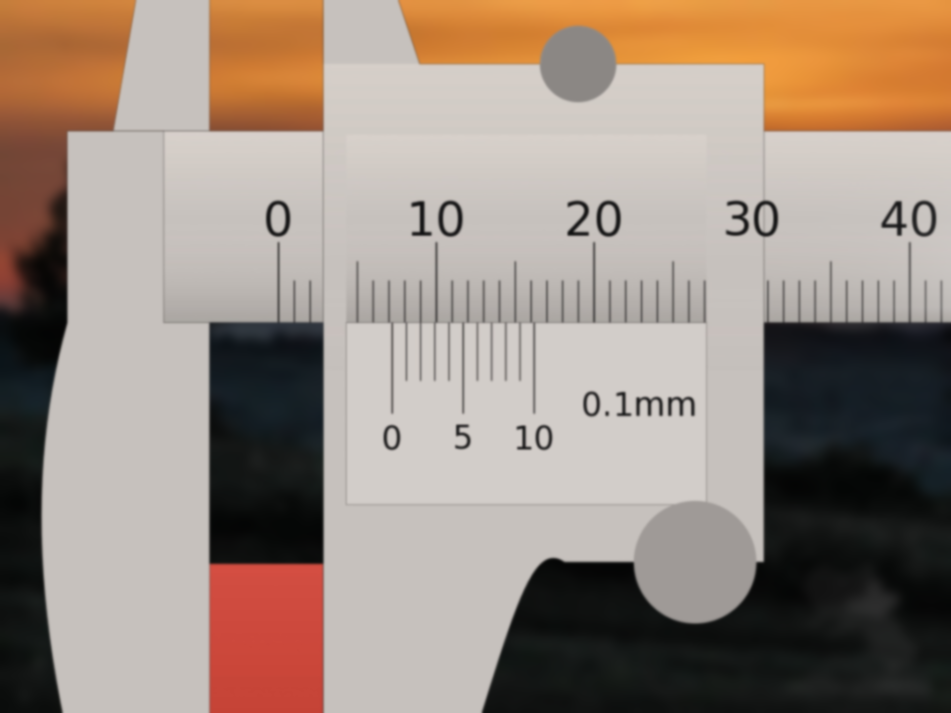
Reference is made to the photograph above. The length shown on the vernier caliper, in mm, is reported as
7.2 mm
